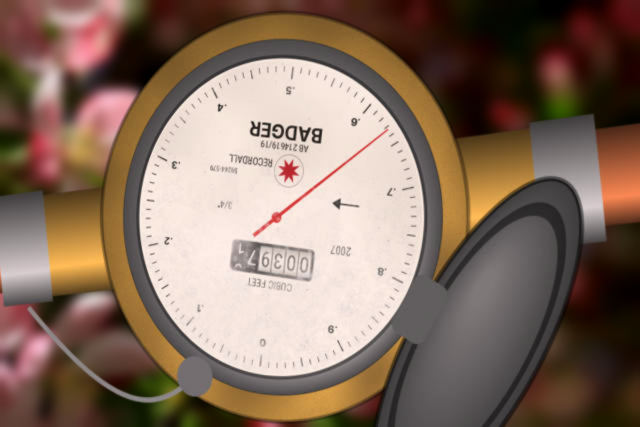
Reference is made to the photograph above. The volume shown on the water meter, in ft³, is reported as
3970.63 ft³
